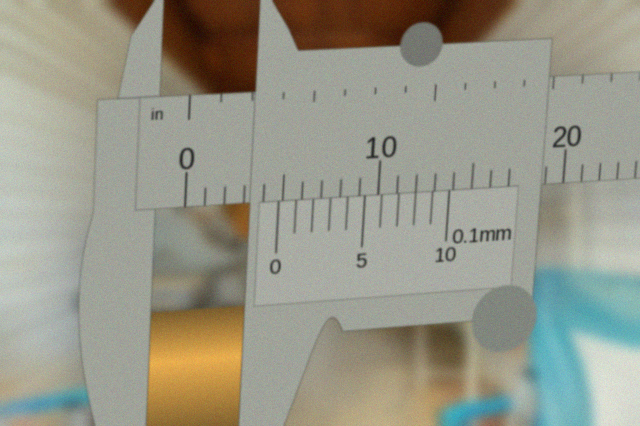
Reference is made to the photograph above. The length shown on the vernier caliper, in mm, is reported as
4.8 mm
